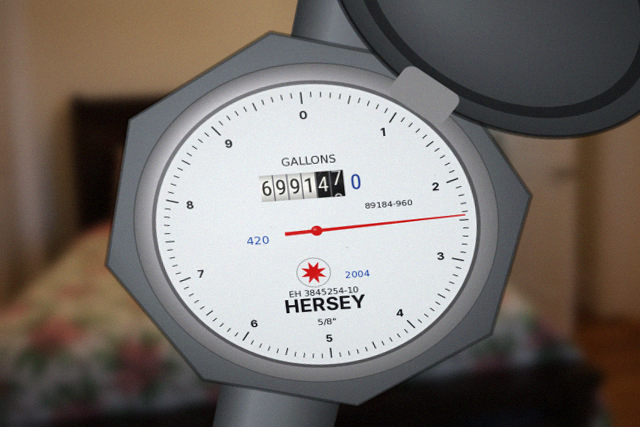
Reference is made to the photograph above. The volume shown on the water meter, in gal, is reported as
6991472.4 gal
